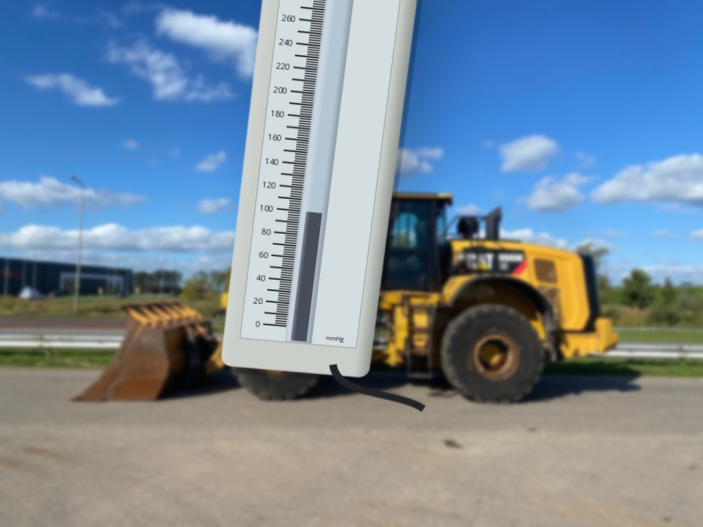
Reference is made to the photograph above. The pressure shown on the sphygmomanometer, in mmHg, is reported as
100 mmHg
